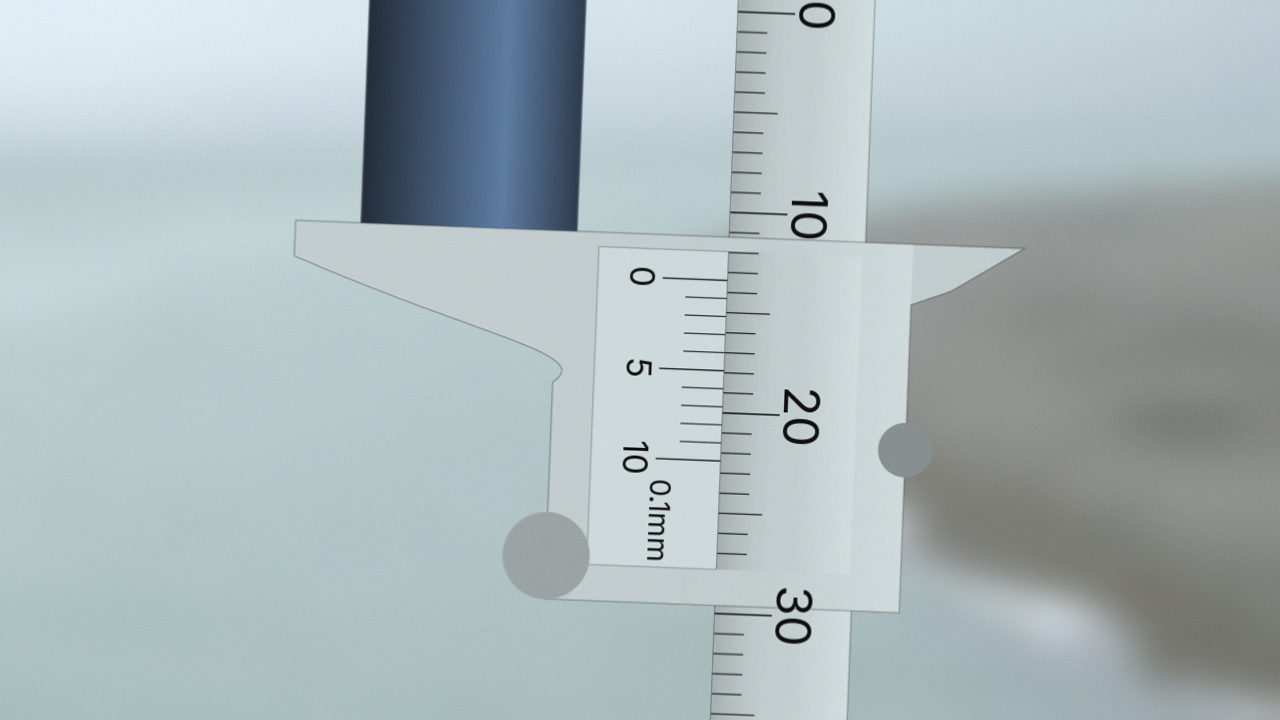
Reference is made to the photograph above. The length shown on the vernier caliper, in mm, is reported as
13.4 mm
